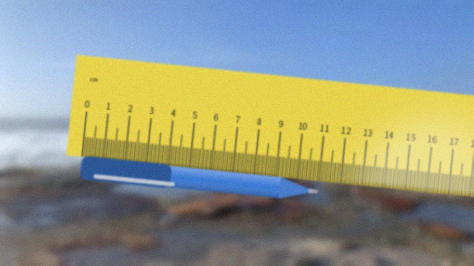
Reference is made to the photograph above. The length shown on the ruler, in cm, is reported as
11 cm
